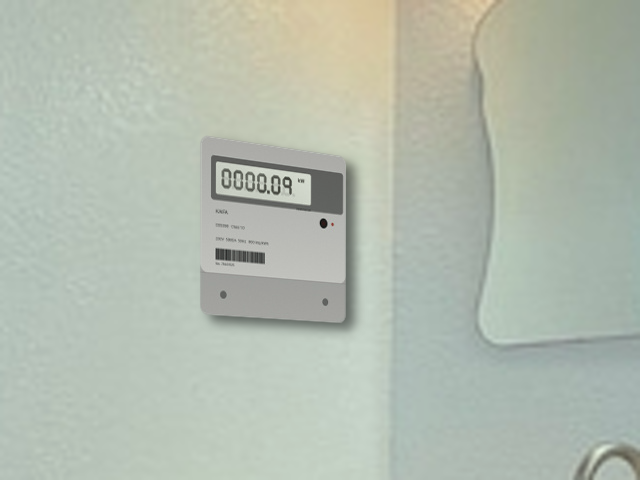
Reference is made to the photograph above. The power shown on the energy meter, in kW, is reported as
0.09 kW
